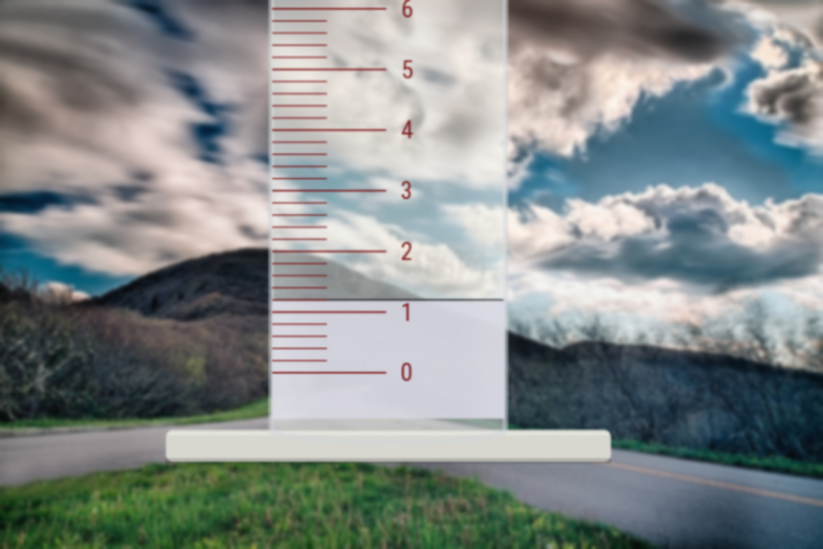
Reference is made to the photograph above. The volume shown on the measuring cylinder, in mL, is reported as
1.2 mL
